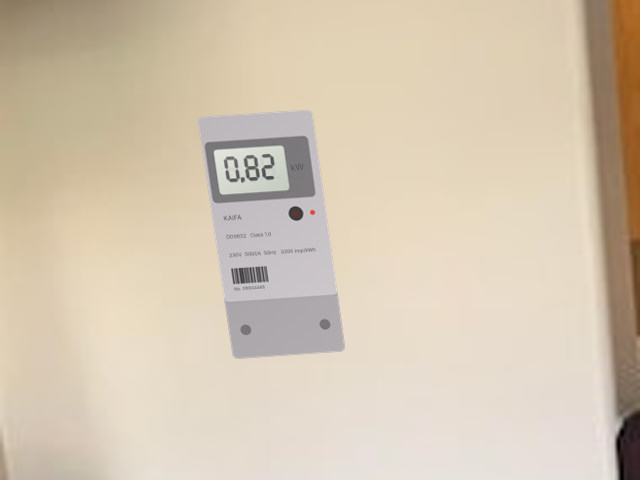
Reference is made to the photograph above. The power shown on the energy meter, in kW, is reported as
0.82 kW
